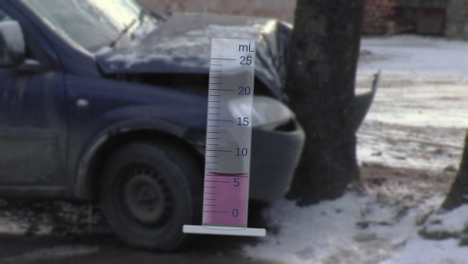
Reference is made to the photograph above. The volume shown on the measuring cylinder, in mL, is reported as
6 mL
